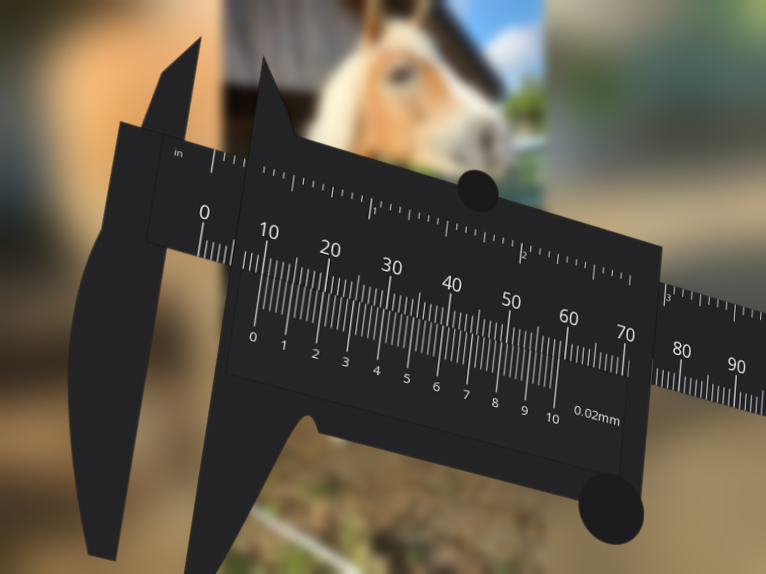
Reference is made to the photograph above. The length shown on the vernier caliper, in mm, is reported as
10.0 mm
